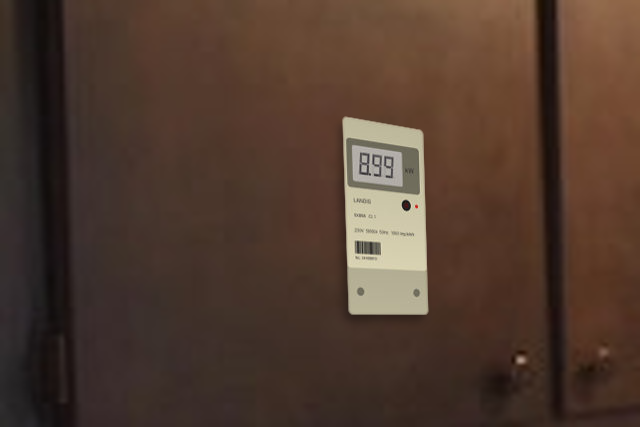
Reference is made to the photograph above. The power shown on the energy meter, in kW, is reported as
8.99 kW
